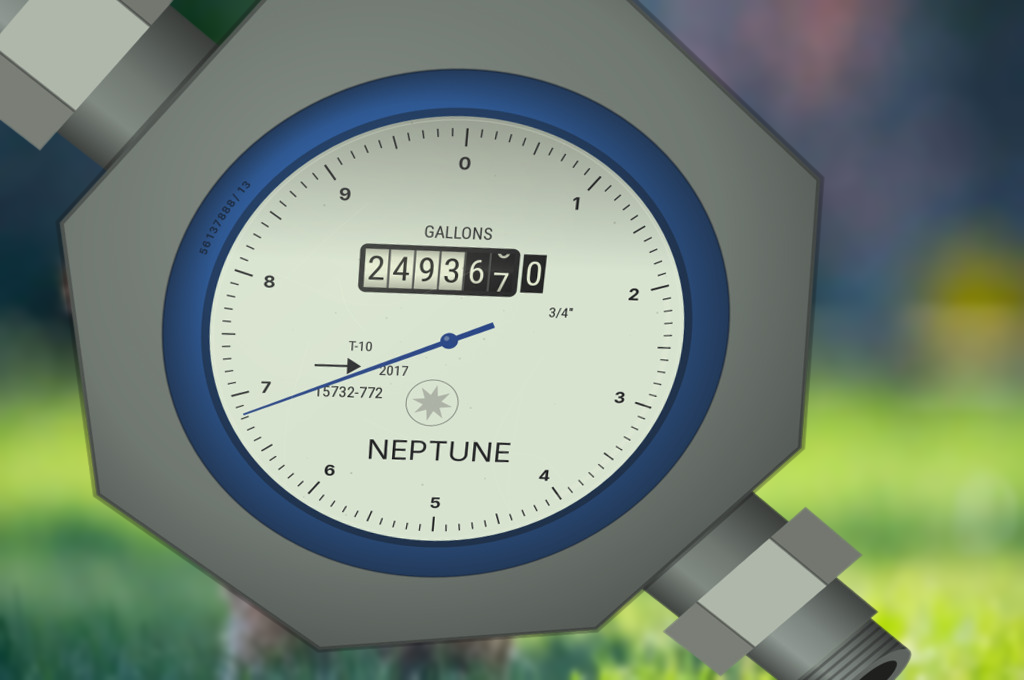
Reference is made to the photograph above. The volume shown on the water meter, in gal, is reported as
2493666.8 gal
